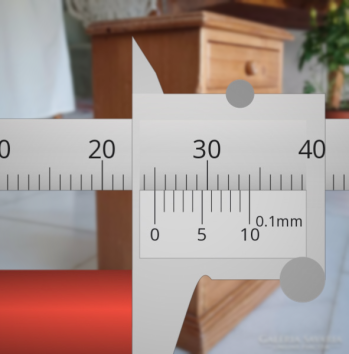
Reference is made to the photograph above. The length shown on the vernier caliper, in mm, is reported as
25.0 mm
